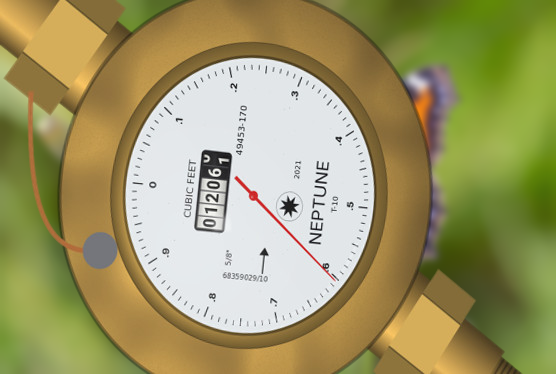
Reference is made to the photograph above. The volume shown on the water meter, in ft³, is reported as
12060.60 ft³
